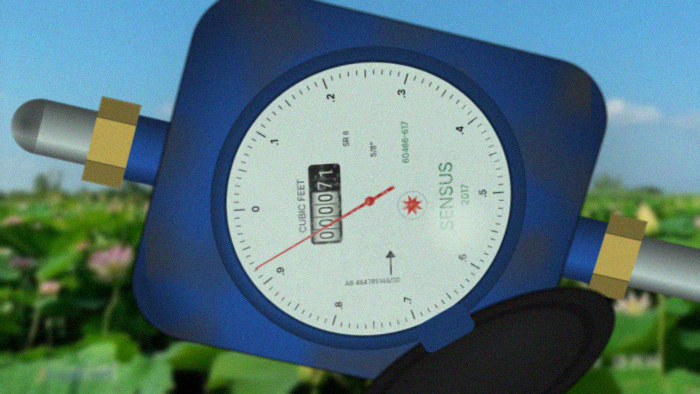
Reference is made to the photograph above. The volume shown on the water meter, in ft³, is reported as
70.92 ft³
